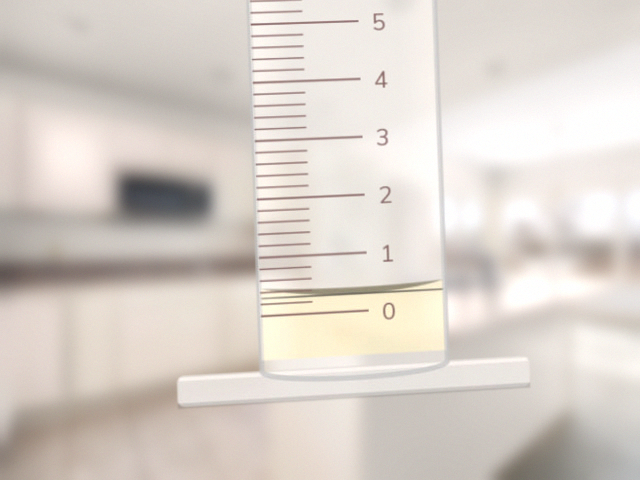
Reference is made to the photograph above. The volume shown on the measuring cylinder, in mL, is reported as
0.3 mL
